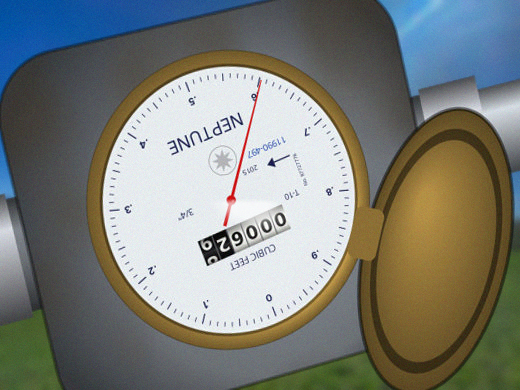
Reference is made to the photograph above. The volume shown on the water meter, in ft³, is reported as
628.60 ft³
